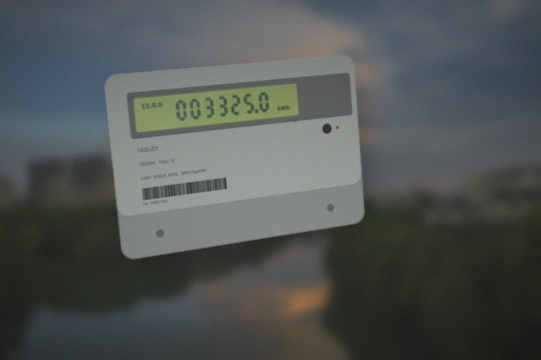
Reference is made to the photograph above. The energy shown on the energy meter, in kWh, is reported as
3325.0 kWh
